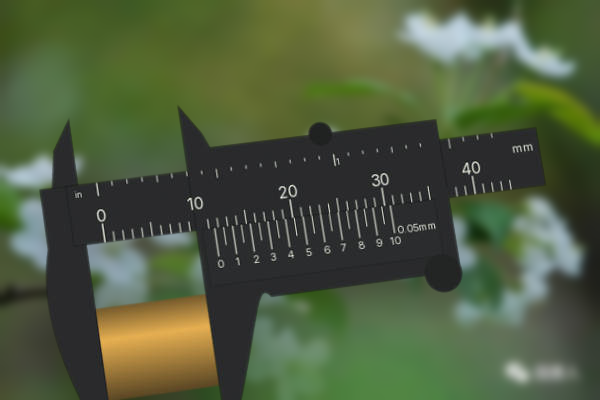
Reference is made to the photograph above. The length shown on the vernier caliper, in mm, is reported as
11.6 mm
